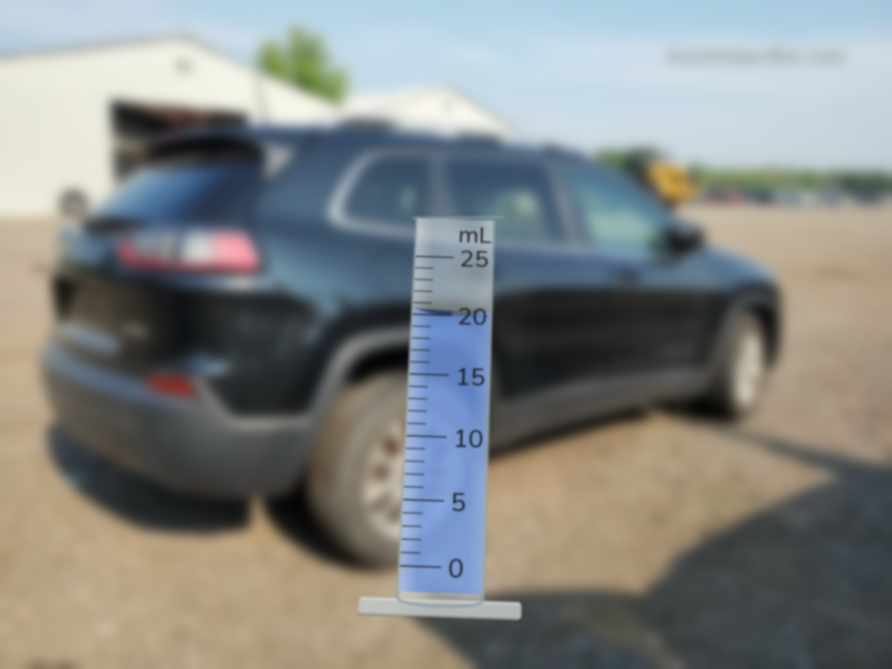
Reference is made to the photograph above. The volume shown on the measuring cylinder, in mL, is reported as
20 mL
